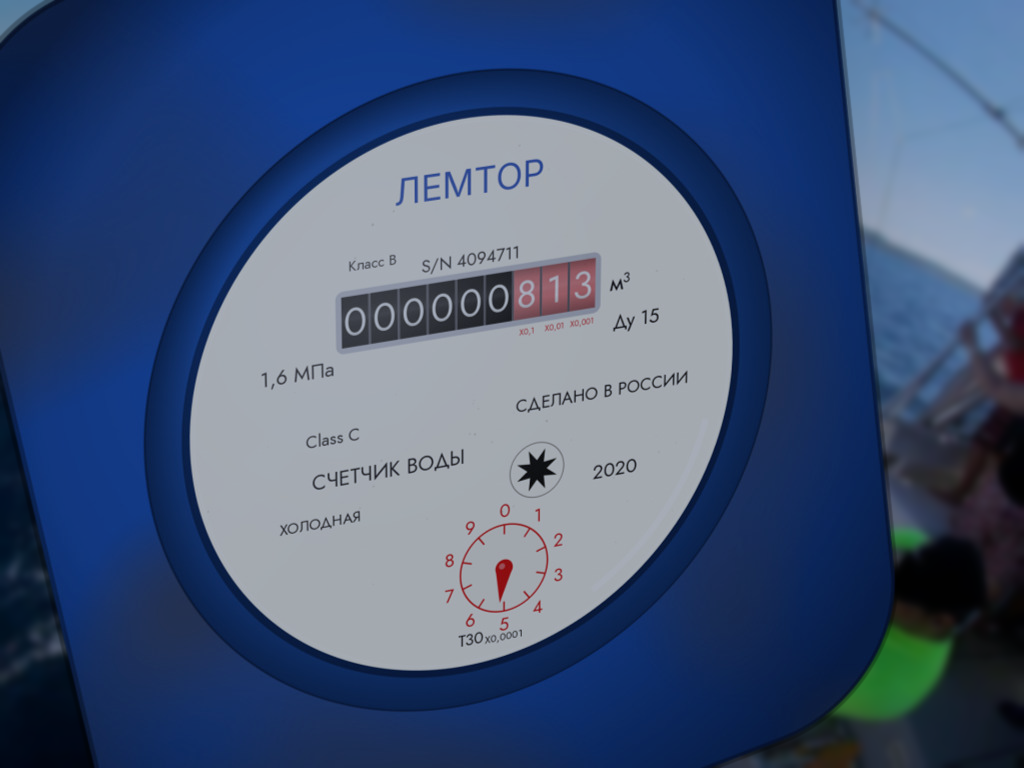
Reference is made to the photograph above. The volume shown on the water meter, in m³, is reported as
0.8135 m³
